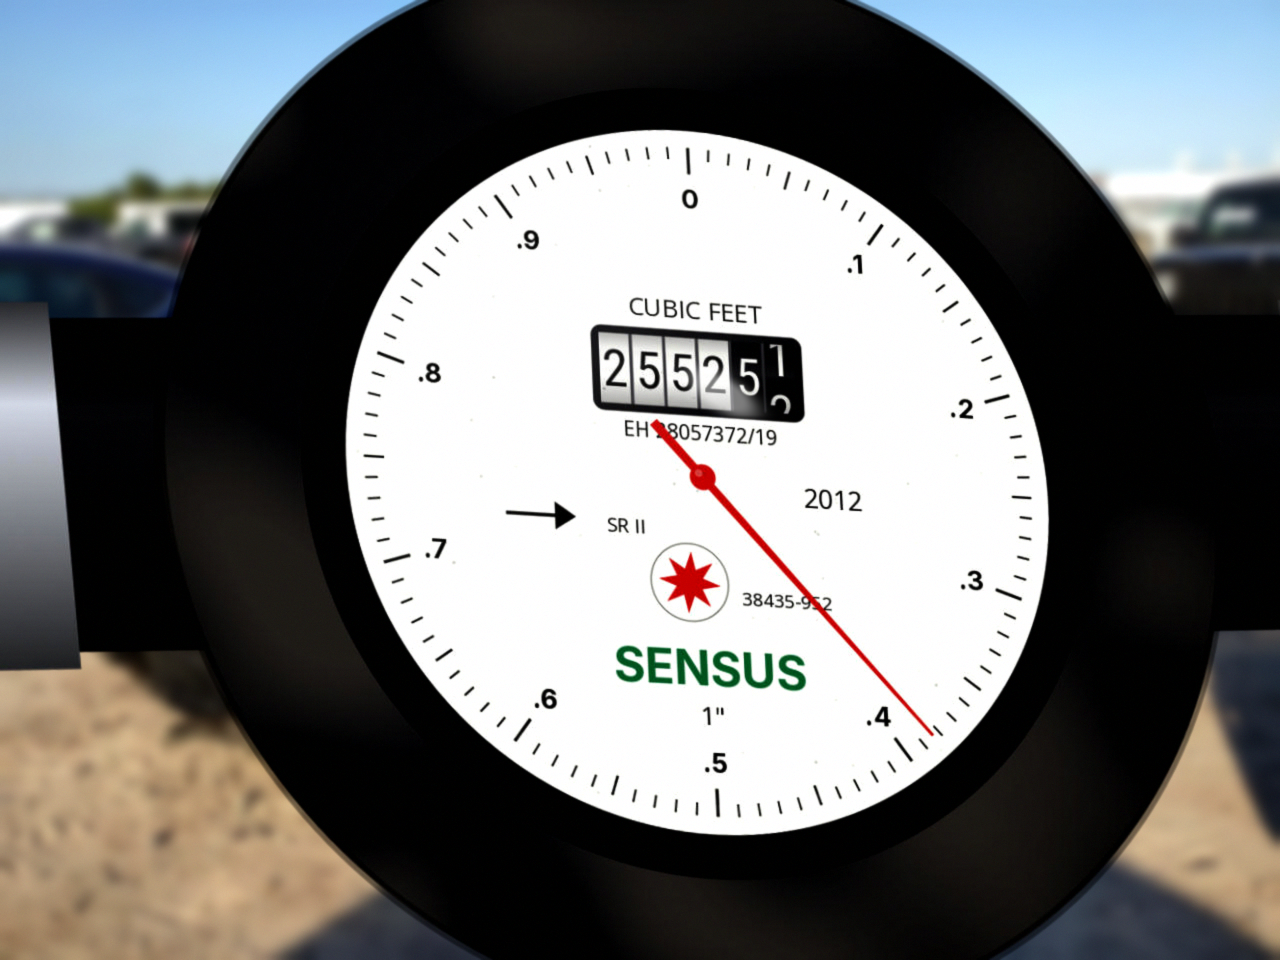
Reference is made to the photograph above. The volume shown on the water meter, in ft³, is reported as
255251.38 ft³
